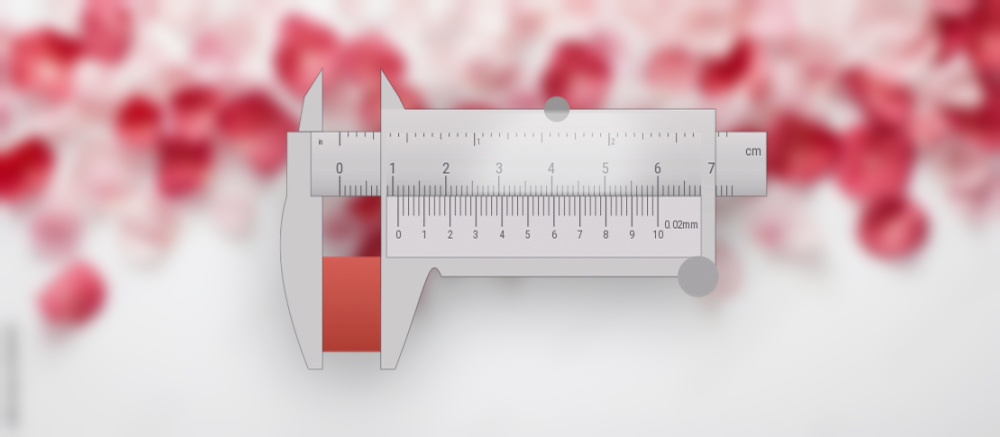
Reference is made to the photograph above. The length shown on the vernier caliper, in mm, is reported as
11.0 mm
